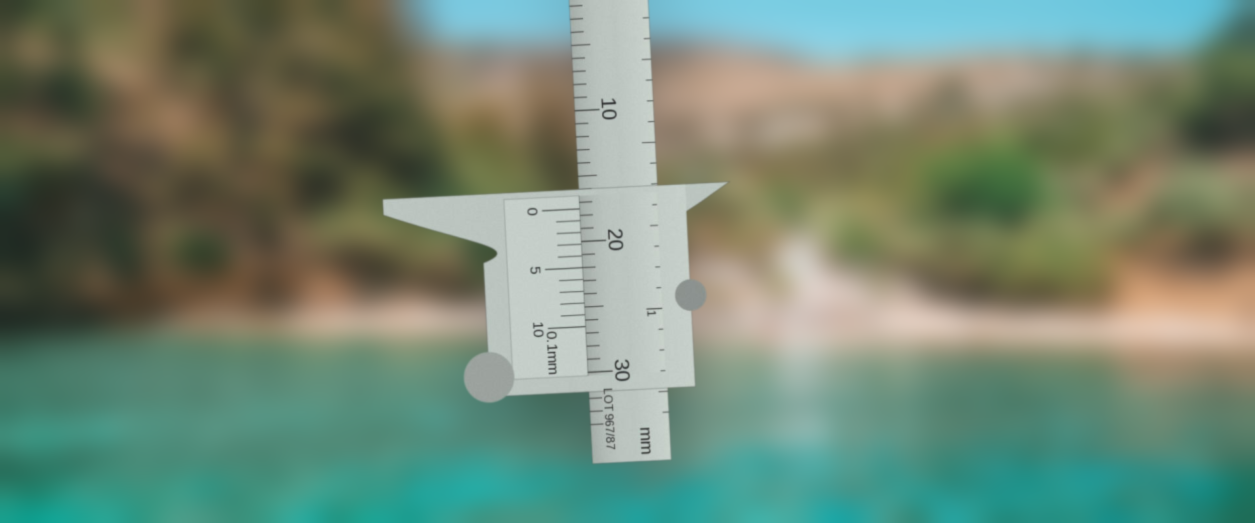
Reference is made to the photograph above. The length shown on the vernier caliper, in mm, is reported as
17.5 mm
